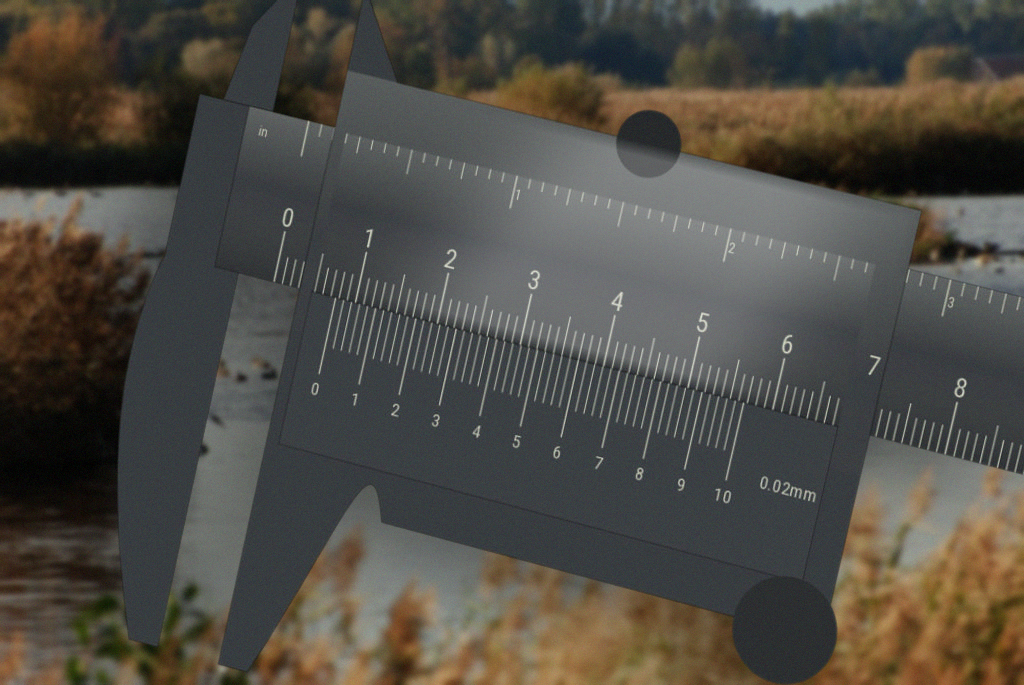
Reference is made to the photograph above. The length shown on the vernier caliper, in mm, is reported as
7.6 mm
